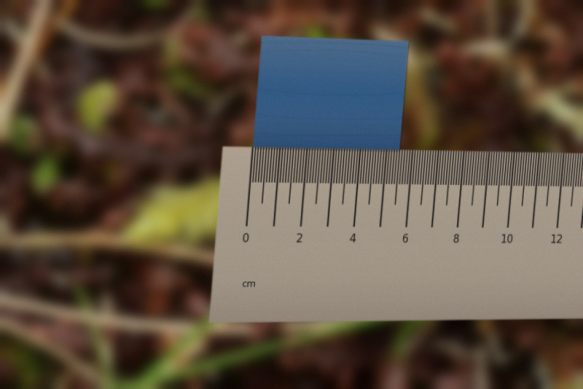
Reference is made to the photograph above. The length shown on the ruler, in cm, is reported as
5.5 cm
